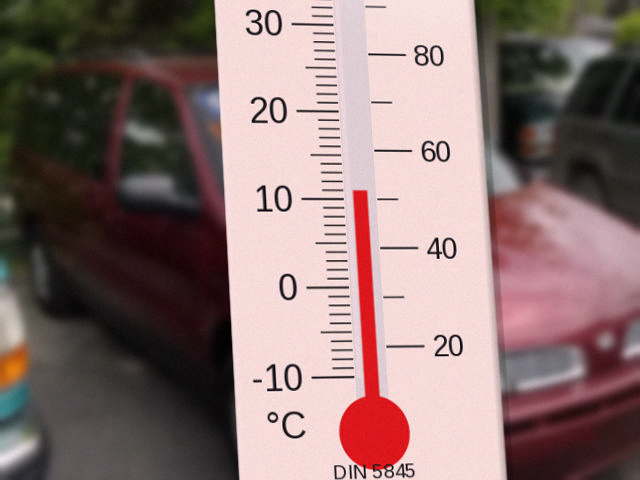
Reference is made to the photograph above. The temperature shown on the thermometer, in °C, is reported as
11 °C
